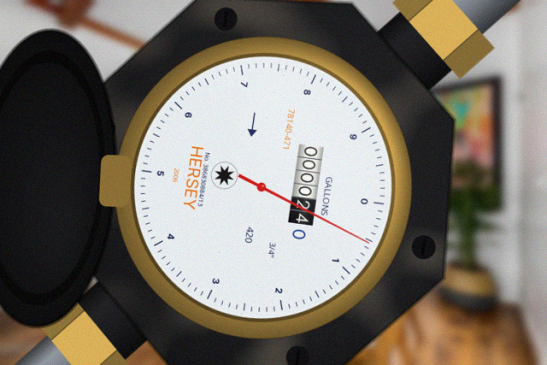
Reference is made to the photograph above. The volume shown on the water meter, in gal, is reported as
240.5 gal
